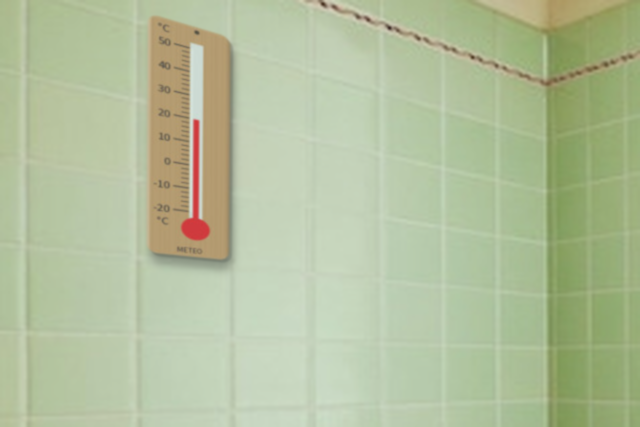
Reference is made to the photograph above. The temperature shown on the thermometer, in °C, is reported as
20 °C
